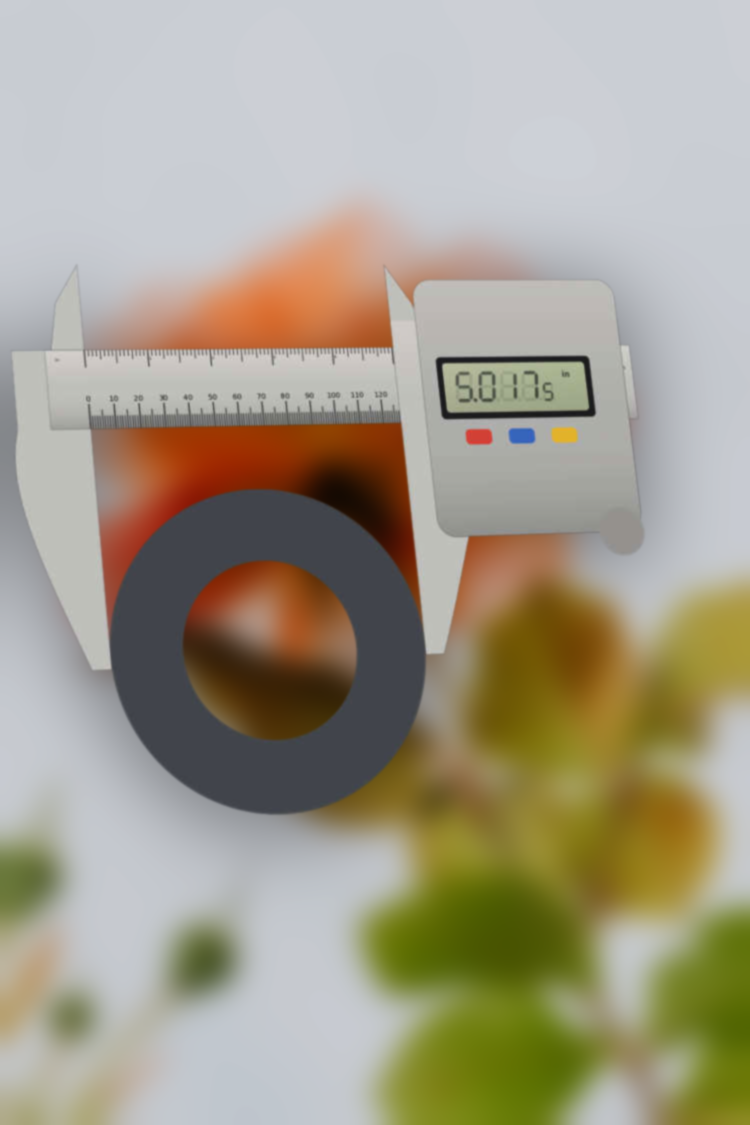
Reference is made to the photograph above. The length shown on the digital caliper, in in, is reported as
5.0175 in
